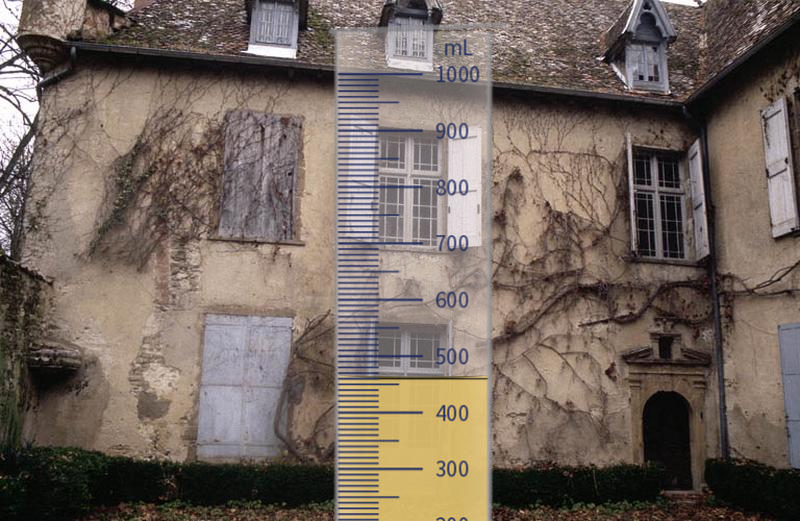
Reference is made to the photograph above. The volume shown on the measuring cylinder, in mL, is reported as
460 mL
